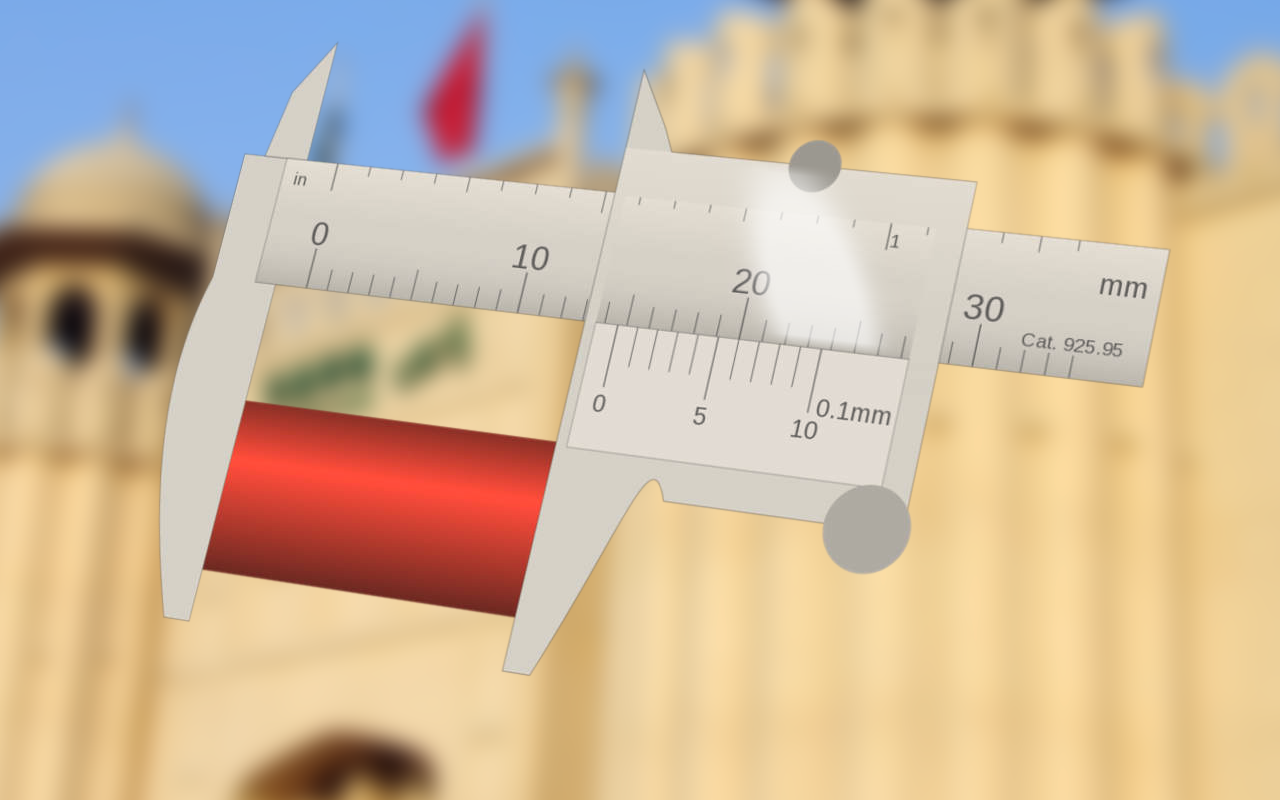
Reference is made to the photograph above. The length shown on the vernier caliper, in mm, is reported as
14.6 mm
